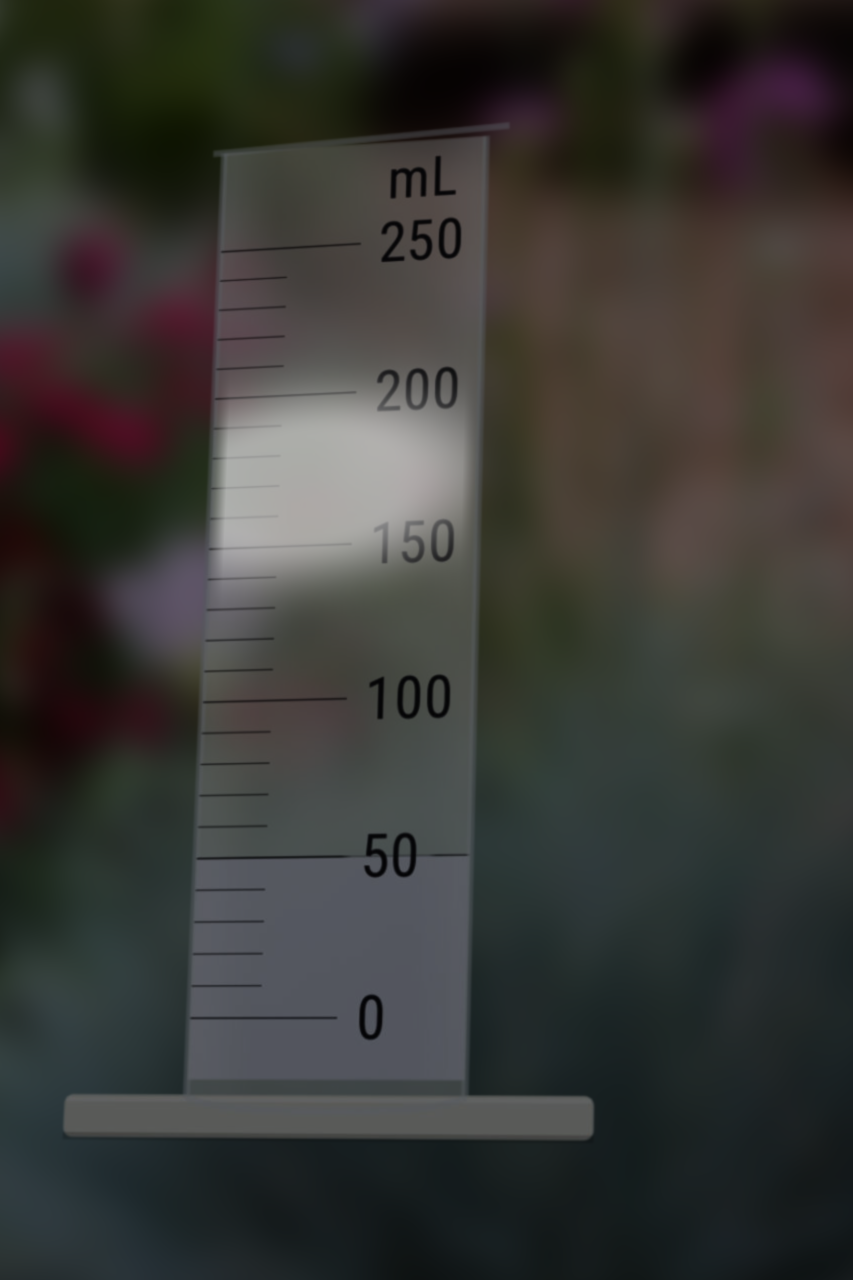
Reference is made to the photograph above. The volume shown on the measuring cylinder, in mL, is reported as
50 mL
